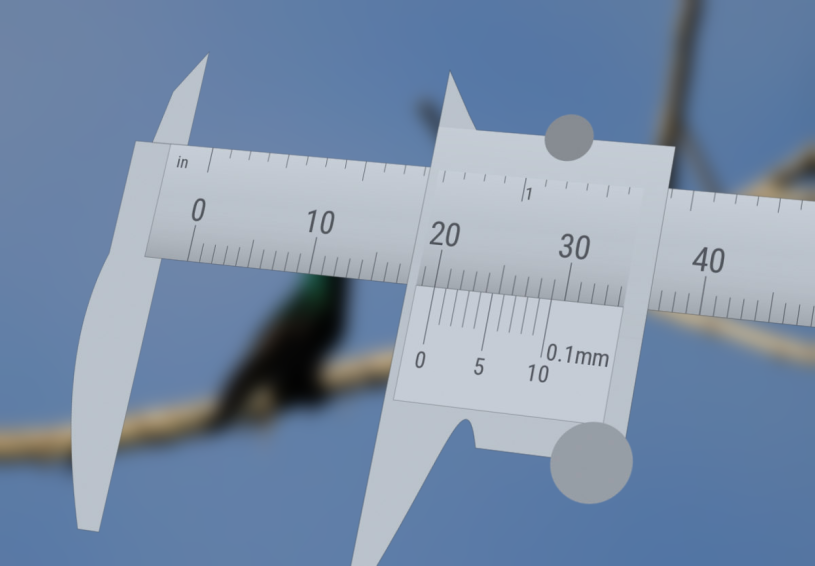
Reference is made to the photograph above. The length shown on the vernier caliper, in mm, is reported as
20.0 mm
